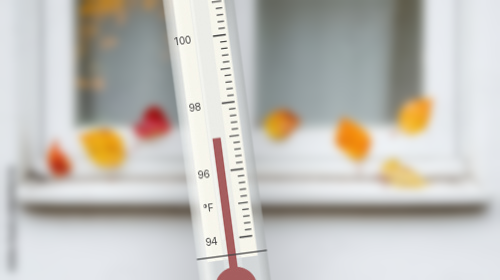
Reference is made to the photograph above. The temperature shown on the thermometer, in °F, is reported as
97 °F
